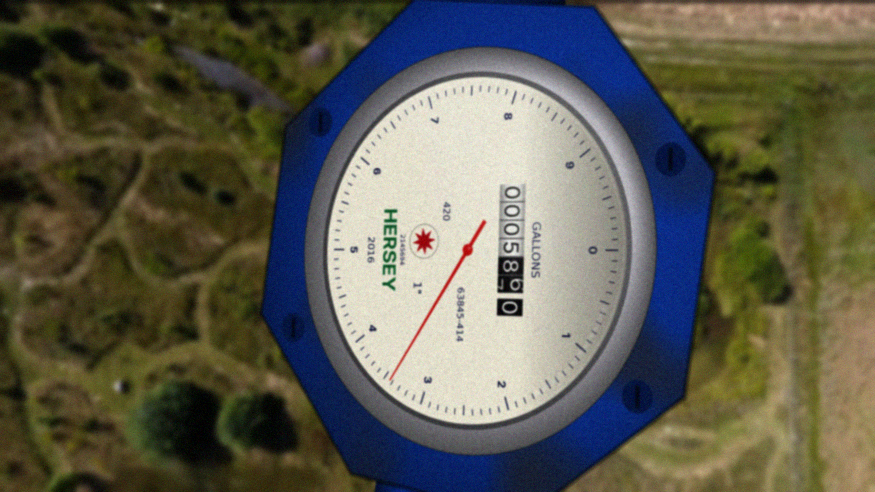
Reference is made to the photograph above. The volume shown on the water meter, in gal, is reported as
5863.4 gal
